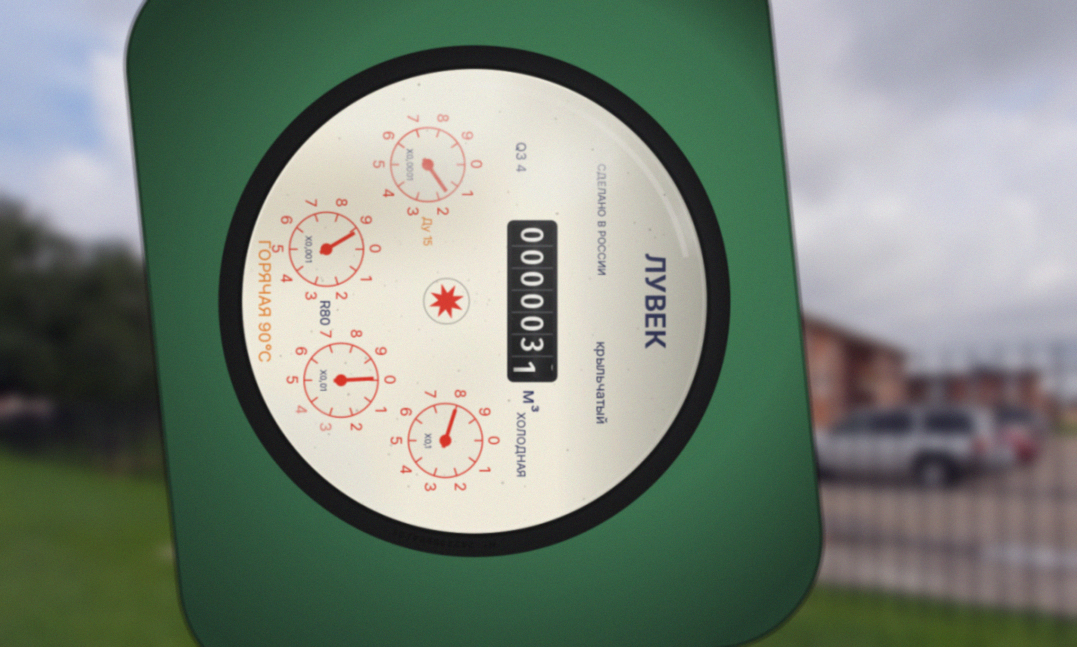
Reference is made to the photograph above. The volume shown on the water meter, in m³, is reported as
30.7991 m³
